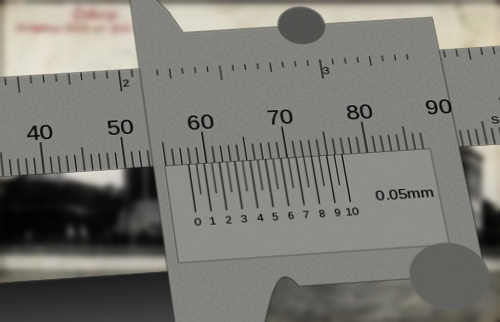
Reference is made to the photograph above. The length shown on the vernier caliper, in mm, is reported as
57.8 mm
